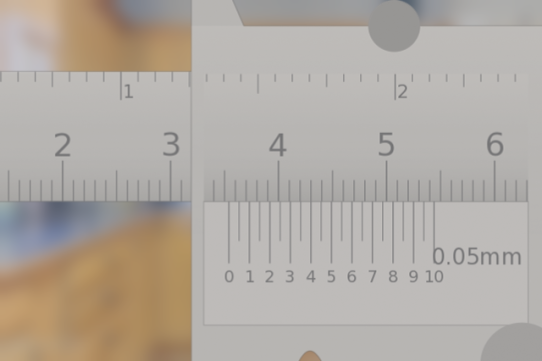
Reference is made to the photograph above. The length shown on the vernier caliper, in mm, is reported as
35.4 mm
